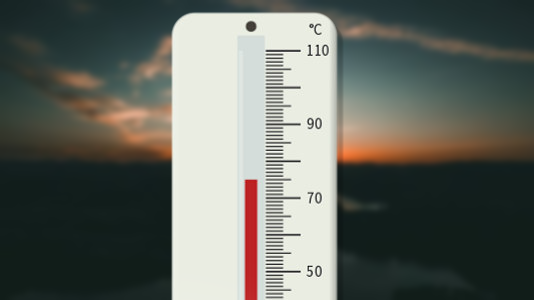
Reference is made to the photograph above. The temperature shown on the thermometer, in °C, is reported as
75 °C
